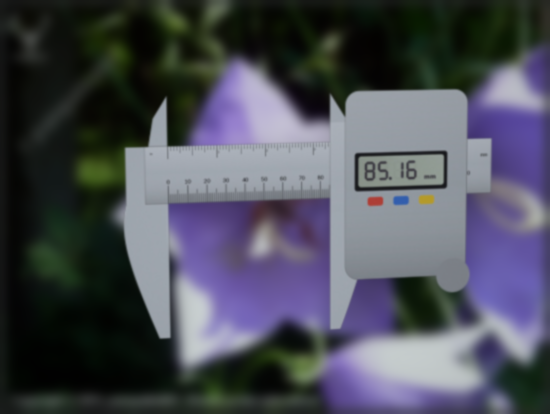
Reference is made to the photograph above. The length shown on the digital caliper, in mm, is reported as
85.16 mm
